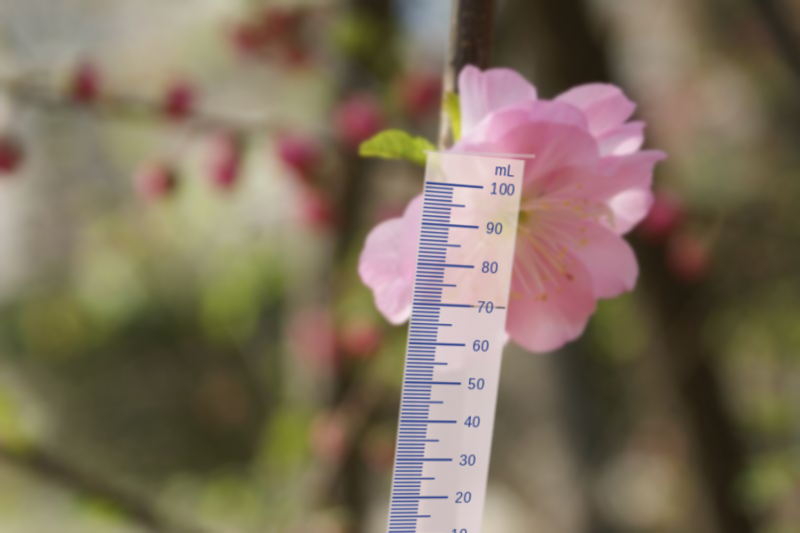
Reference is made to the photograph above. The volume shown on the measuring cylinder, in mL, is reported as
70 mL
